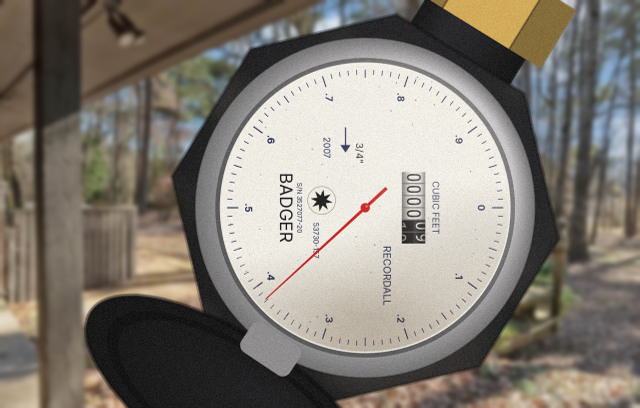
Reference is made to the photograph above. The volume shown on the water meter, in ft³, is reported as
9.38 ft³
